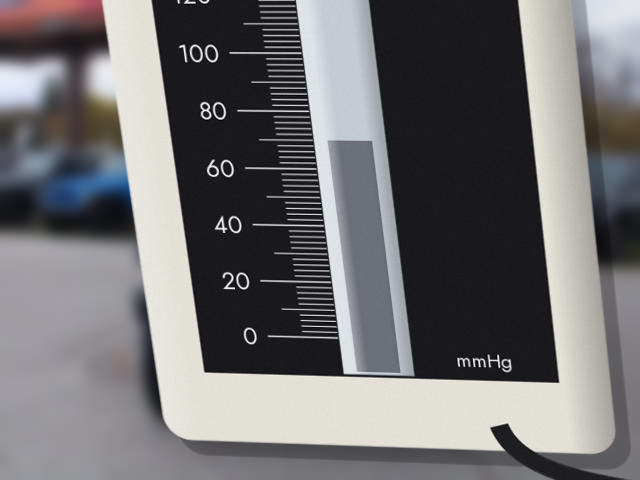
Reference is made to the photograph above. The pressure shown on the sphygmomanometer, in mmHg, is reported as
70 mmHg
